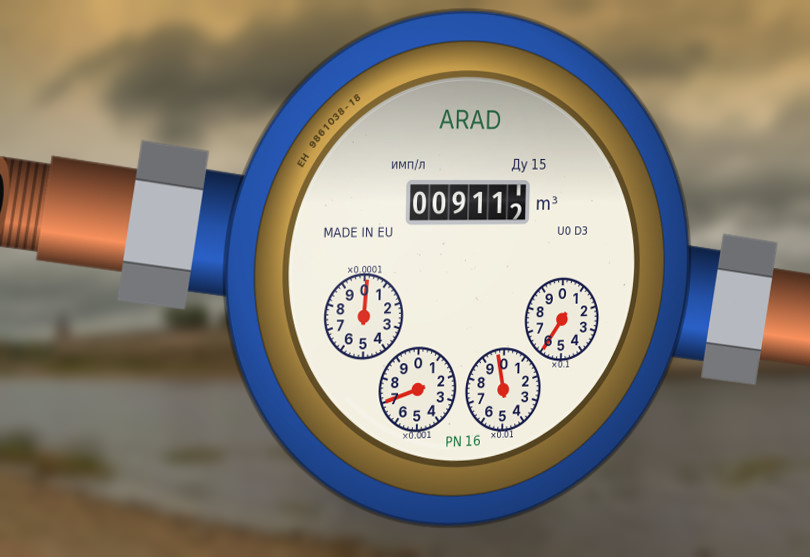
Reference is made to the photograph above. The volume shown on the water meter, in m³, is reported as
9111.5970 m³
